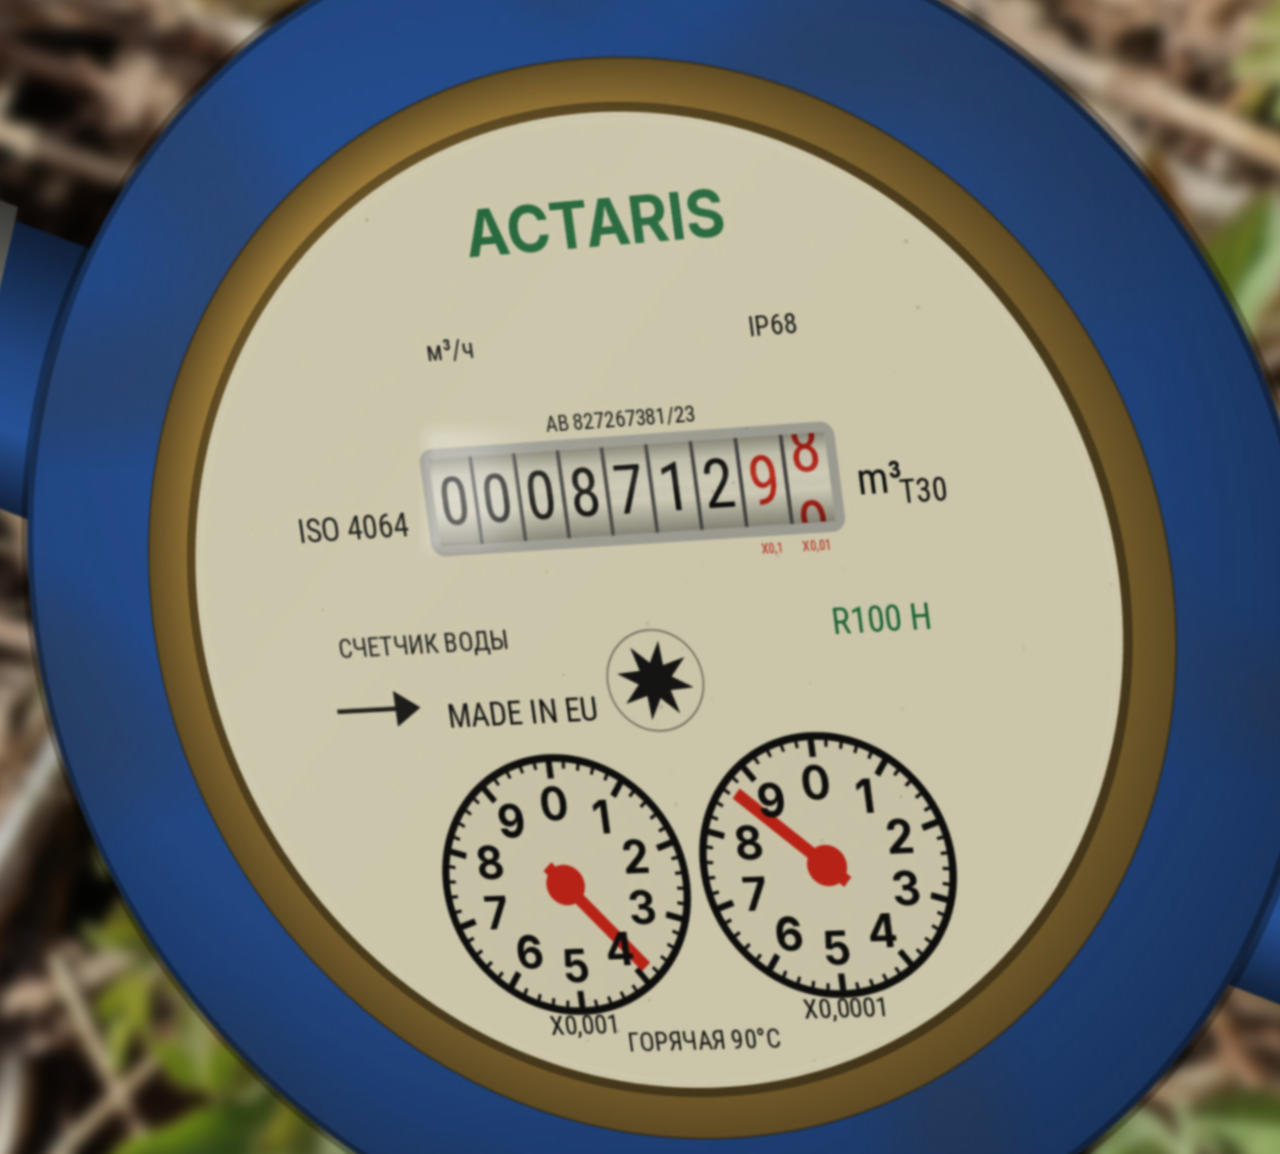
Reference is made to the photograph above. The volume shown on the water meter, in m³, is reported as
8712.9838 m³
